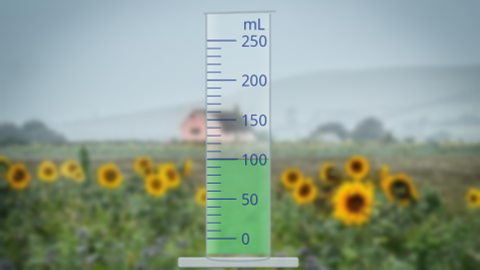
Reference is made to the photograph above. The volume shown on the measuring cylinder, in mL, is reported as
100 mL
